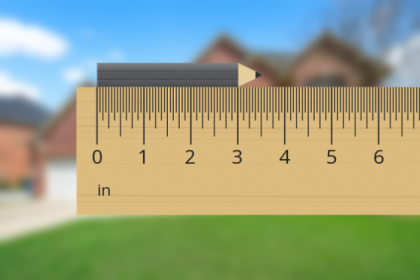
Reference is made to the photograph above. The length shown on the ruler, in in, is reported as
3.5 in
